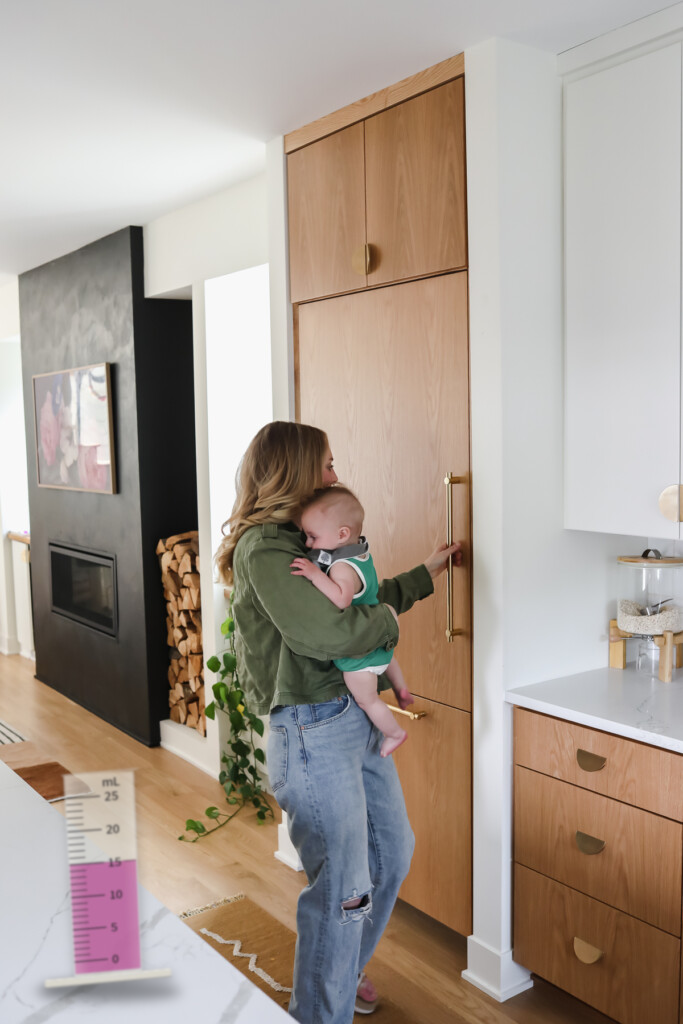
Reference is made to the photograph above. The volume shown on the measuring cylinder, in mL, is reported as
15 mL
